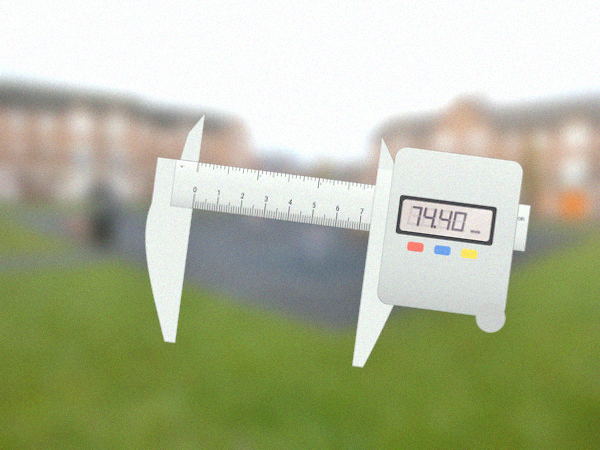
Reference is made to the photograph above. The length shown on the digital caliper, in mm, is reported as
74.40 mm
